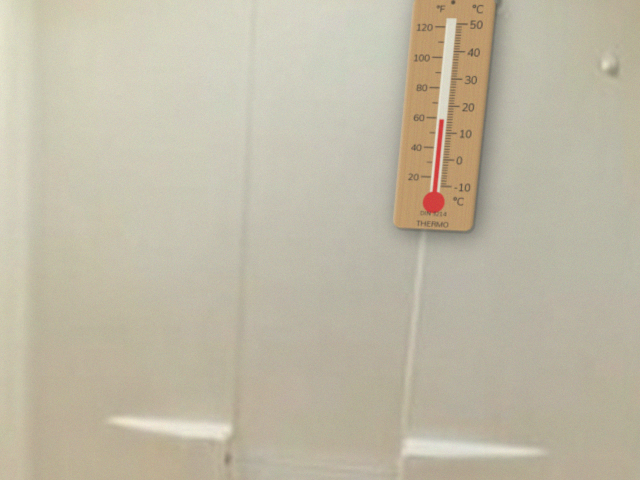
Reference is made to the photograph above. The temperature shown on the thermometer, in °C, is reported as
15 °C
